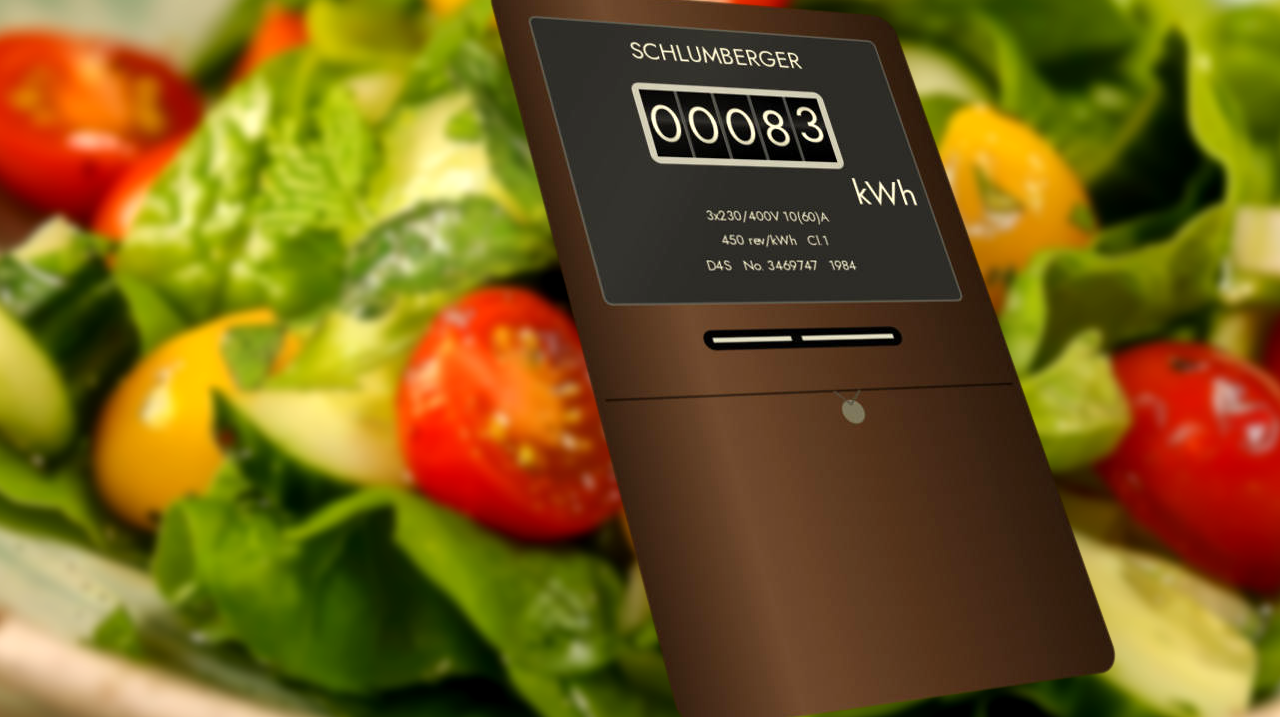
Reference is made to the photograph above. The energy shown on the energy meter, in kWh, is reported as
83 kWh
